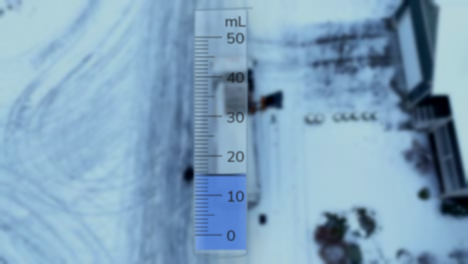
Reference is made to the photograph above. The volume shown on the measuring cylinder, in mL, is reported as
15 mL
